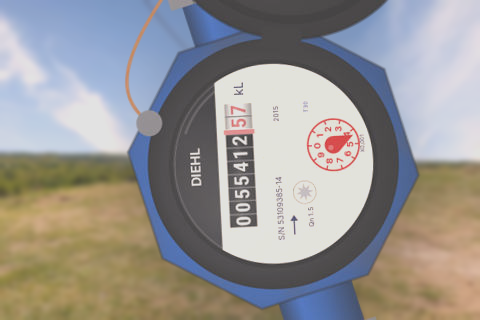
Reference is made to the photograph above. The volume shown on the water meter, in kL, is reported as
55412.574 kL
